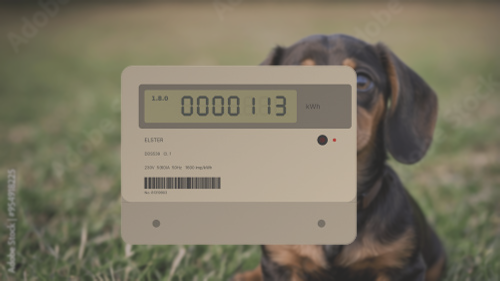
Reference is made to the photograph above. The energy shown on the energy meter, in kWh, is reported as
113 kWh
